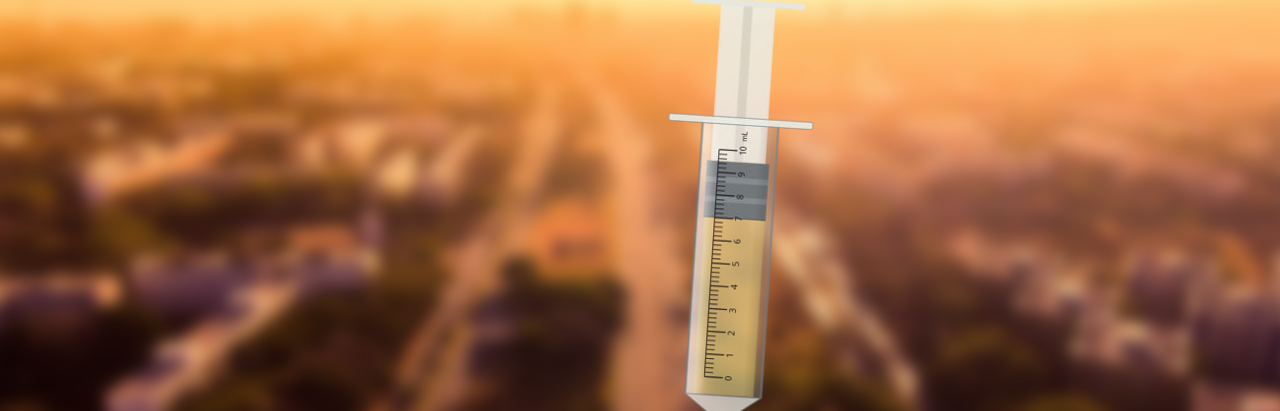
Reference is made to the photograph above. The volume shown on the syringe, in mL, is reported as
7 mL
